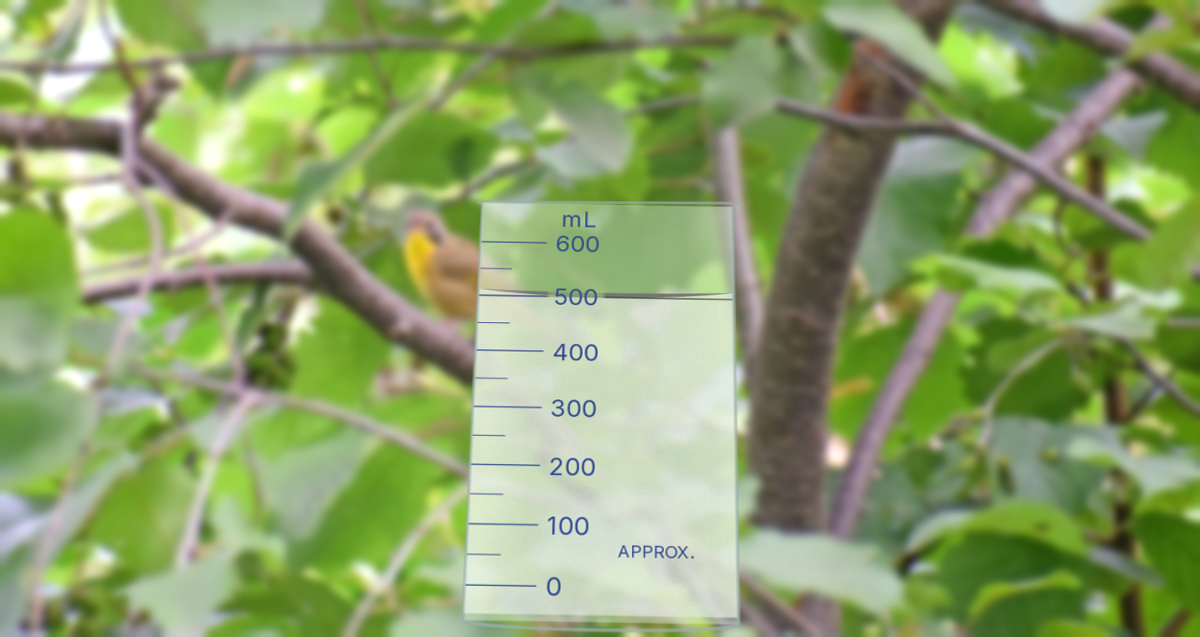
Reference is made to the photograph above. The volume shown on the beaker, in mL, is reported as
500 mL
